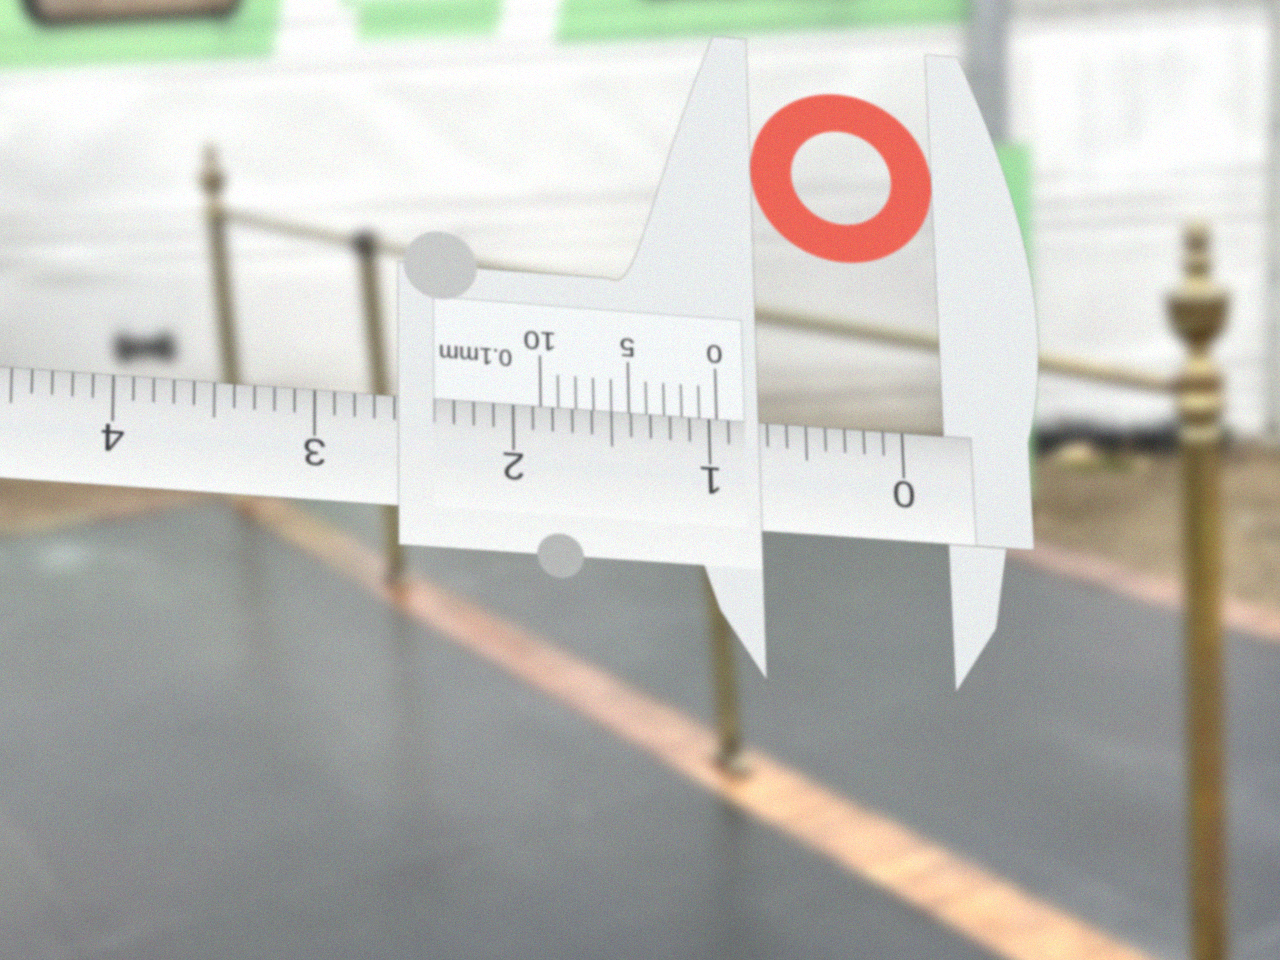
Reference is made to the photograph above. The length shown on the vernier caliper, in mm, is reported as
9.6 mm
